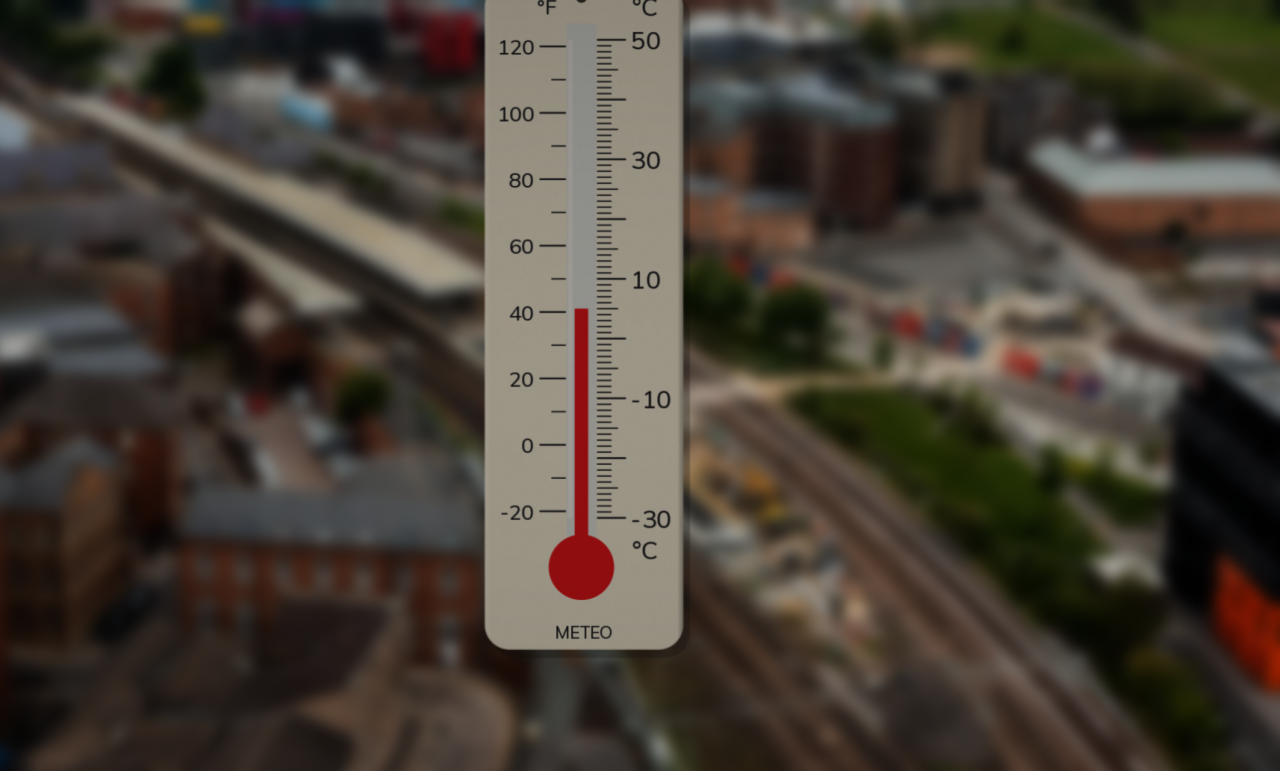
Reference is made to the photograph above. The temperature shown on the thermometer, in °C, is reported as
5 °C
